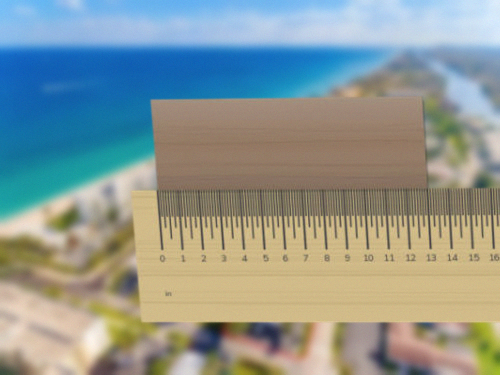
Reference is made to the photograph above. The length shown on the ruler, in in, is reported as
13 in
